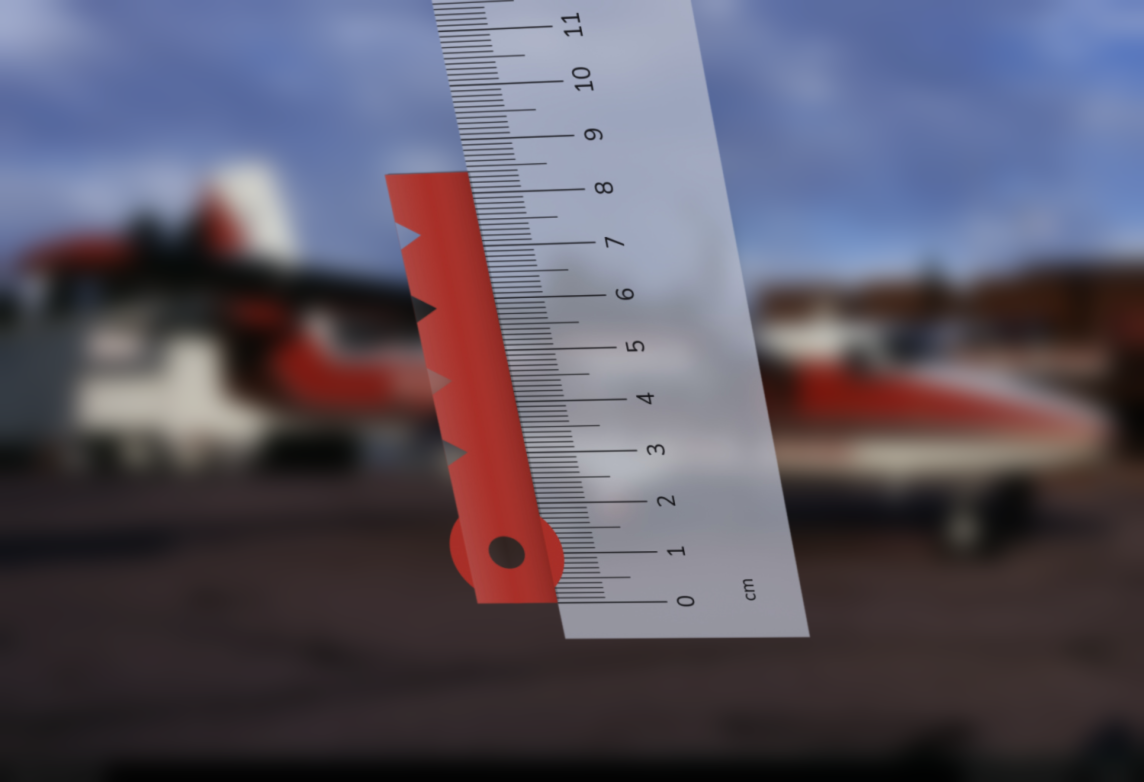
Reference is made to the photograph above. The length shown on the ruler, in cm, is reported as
8.4 cm
